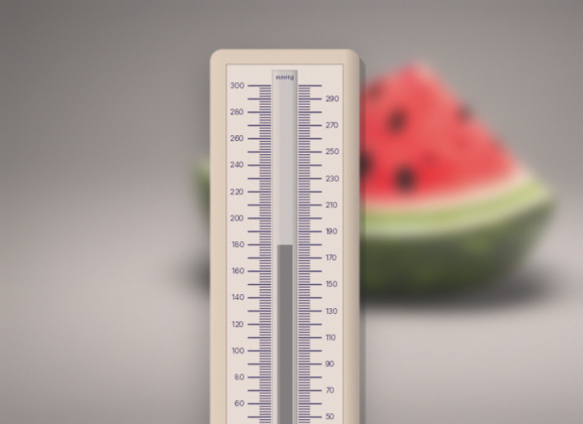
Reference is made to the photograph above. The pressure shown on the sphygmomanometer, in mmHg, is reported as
180 mmHg
